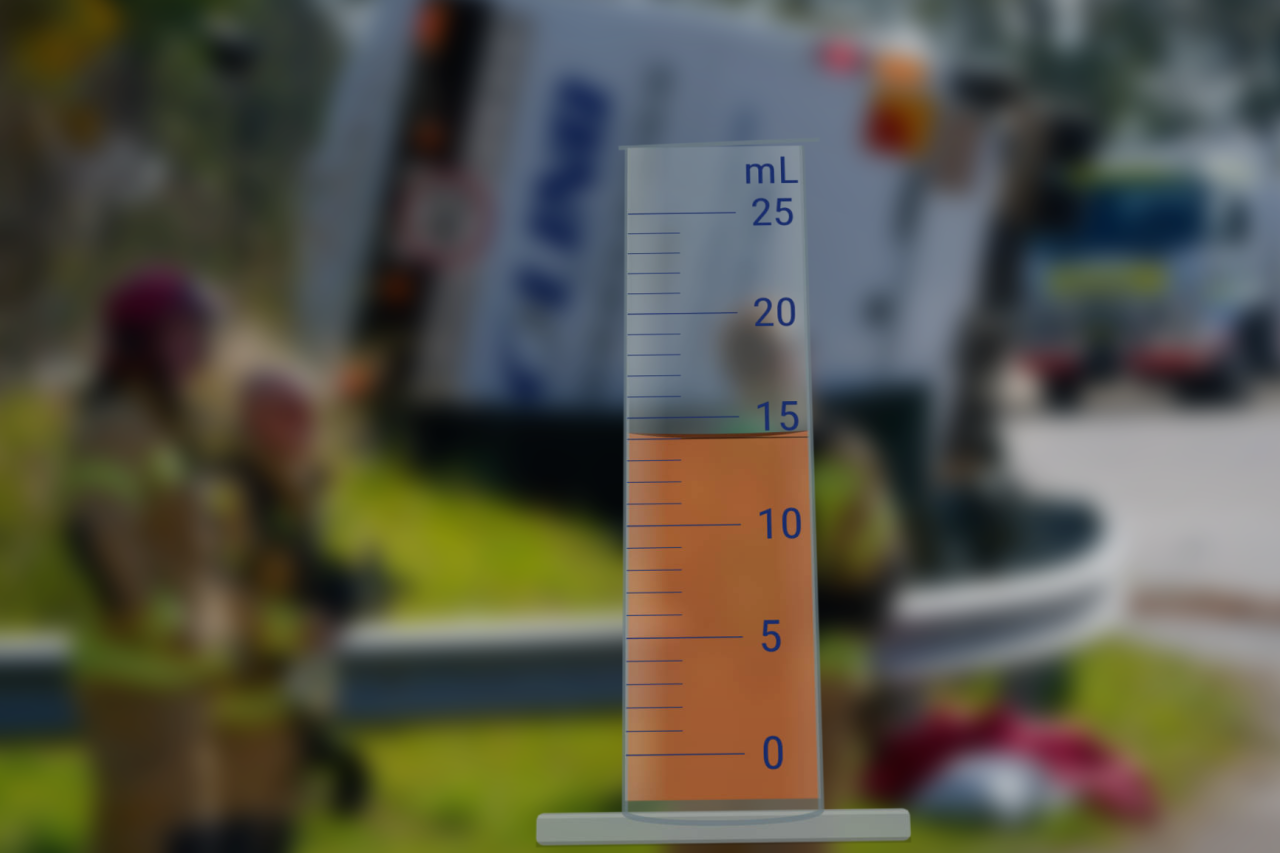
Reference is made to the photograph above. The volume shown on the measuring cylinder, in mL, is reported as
14 mL
